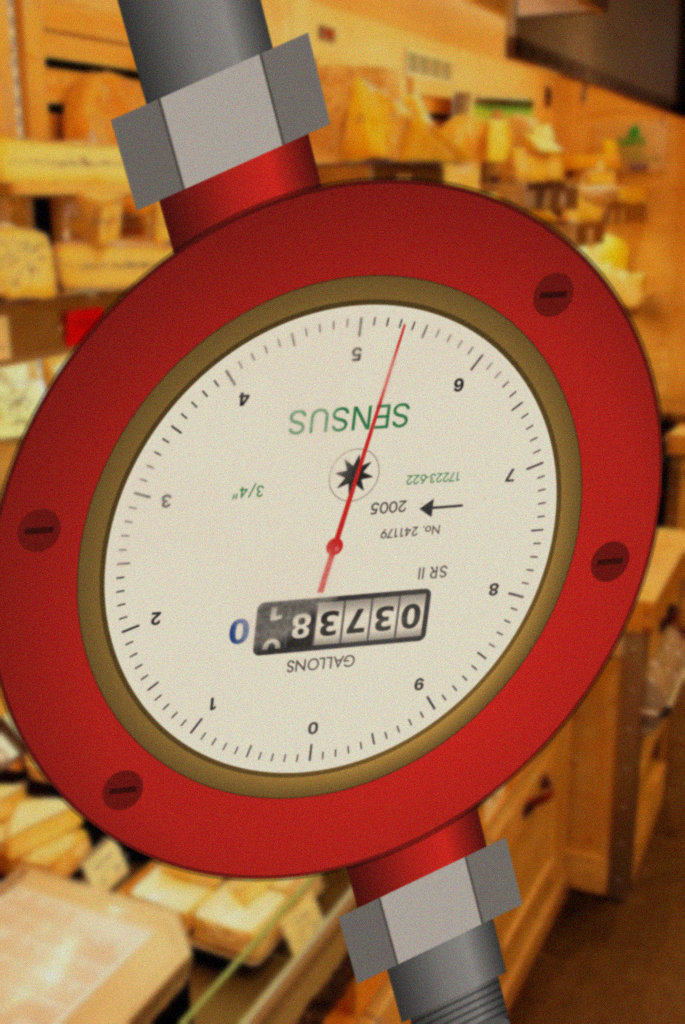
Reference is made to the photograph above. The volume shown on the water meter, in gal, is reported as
373805.3 gal
